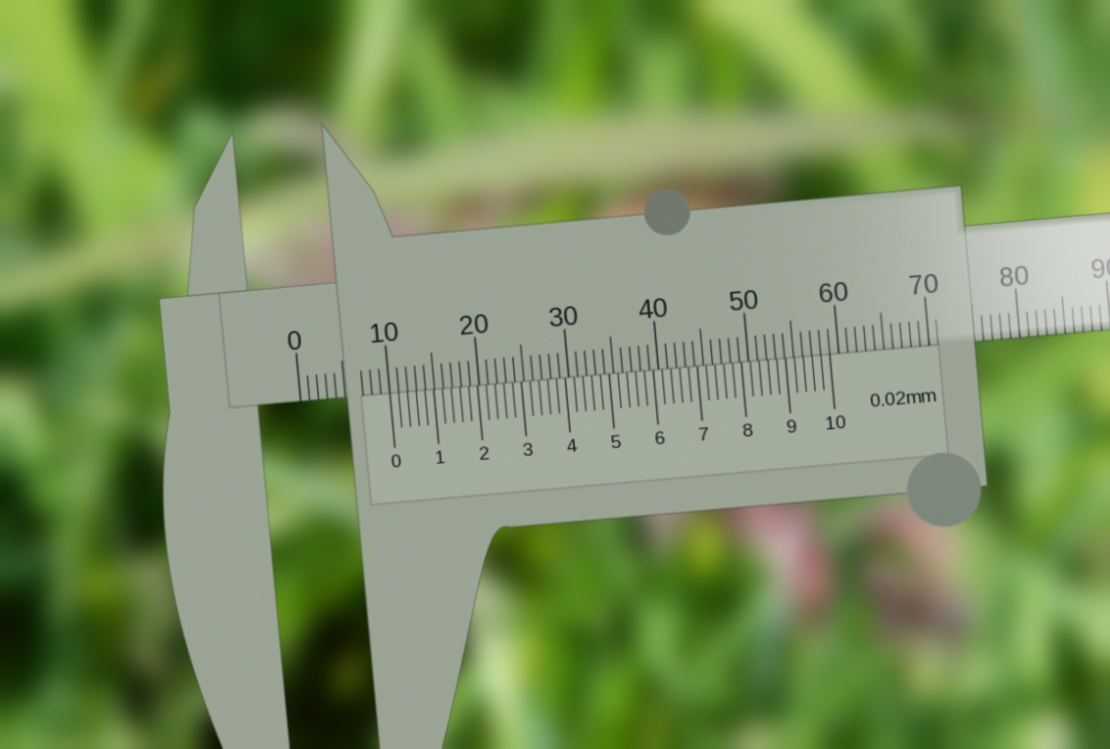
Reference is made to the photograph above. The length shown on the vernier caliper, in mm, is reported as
10.0 mm
